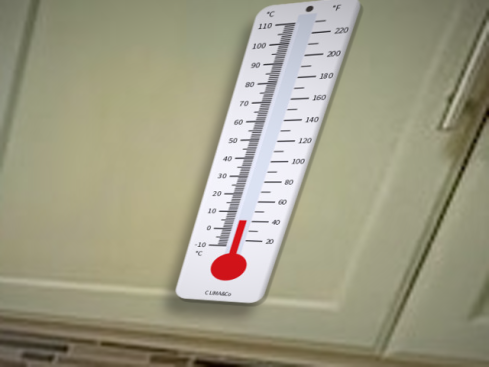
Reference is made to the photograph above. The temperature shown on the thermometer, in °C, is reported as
5 °C
